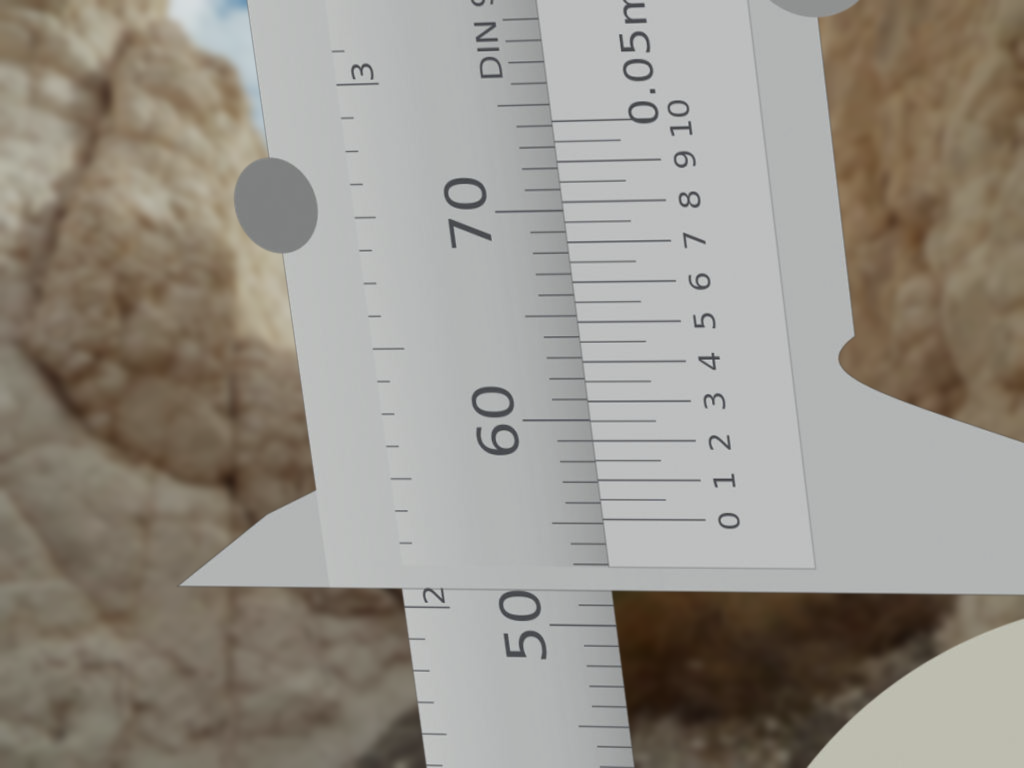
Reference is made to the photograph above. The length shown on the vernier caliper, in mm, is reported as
55.2 mm
